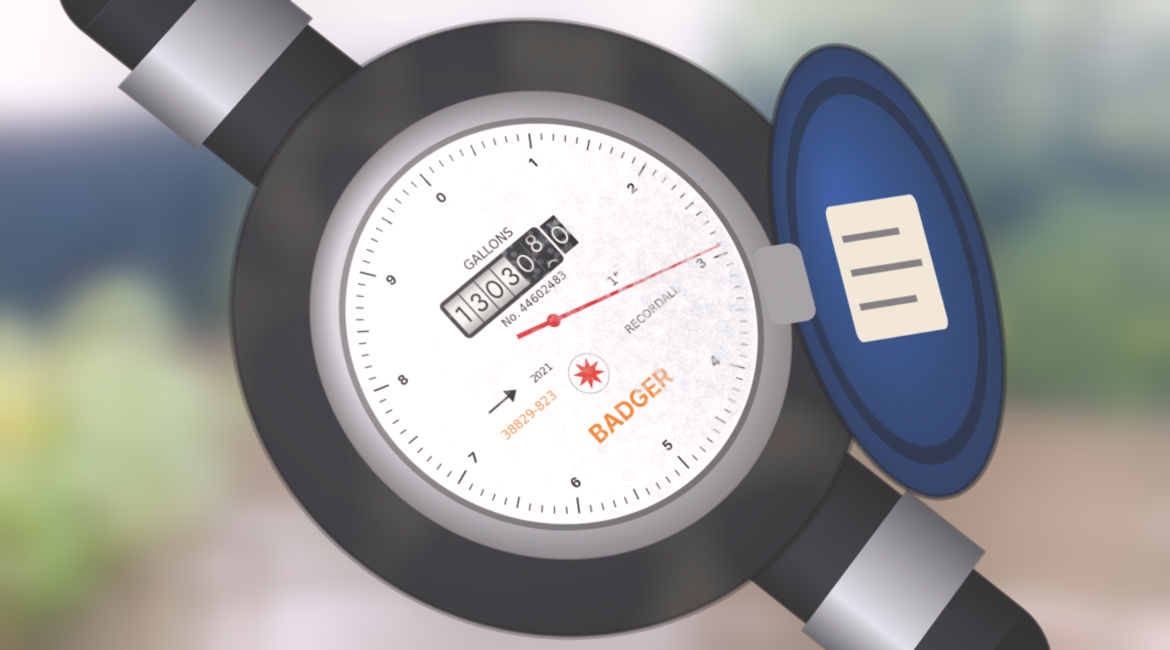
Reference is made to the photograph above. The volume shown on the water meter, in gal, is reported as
1303082.9 gal
